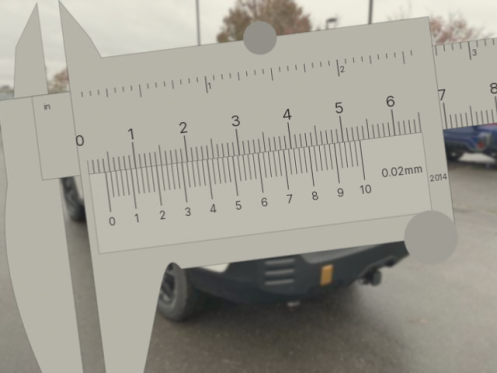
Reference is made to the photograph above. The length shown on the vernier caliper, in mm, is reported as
4.2 mm
